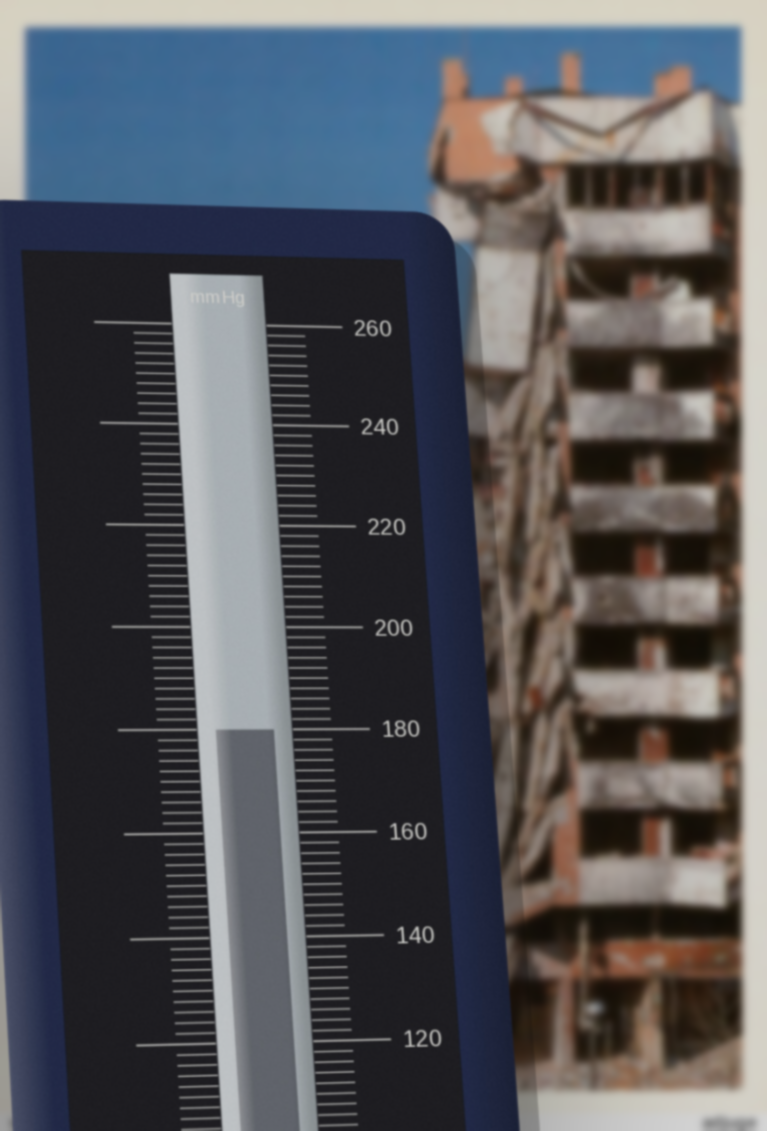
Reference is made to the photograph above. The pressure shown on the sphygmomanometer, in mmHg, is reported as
180 mmHg
